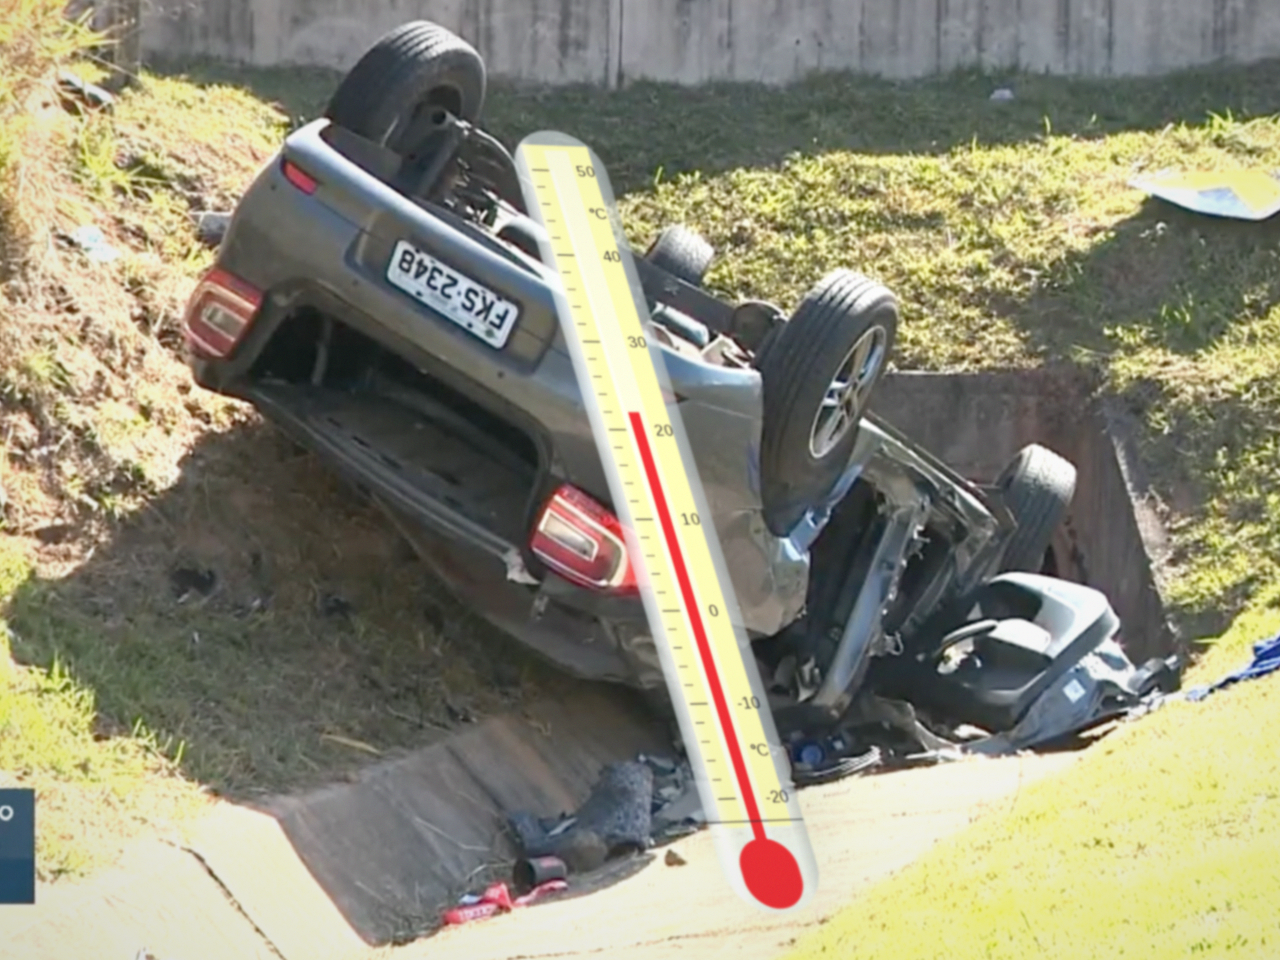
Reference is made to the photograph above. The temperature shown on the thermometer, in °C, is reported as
22 °C
